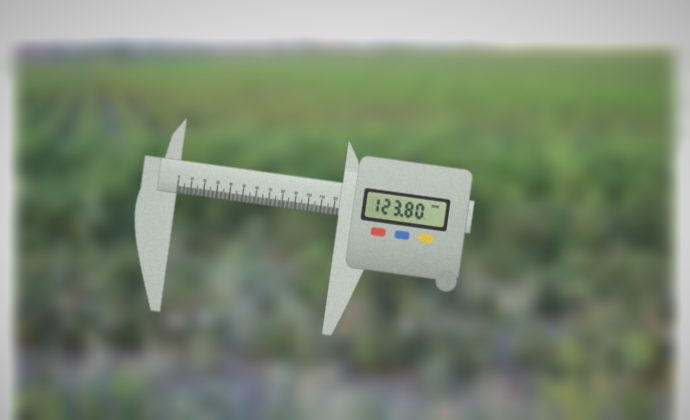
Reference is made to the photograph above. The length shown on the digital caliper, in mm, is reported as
123.80 mm
